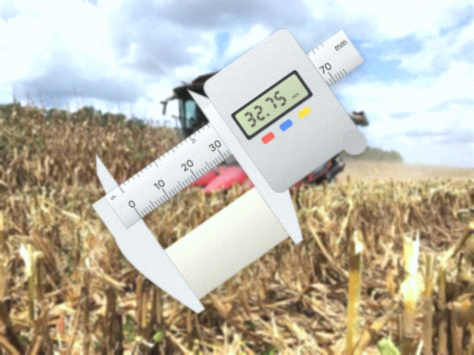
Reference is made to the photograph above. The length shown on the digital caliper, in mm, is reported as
32.75 mm
